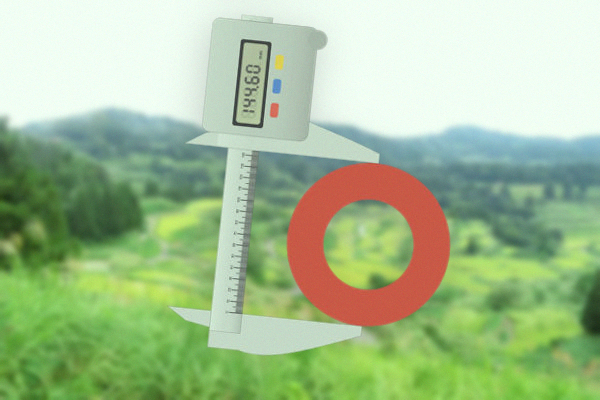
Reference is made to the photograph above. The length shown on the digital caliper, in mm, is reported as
144.60 mm
